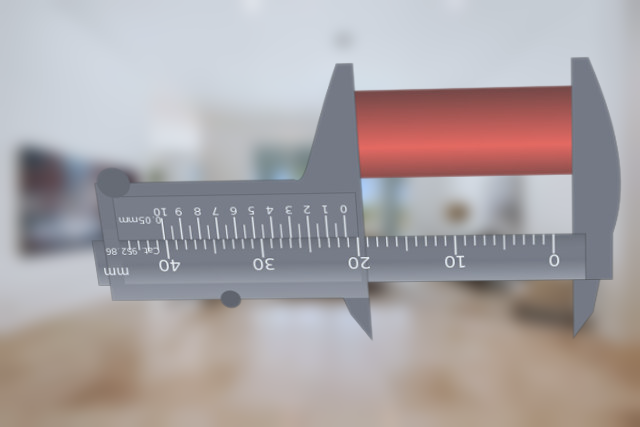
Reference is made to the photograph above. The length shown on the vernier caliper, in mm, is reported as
21.2 mm
